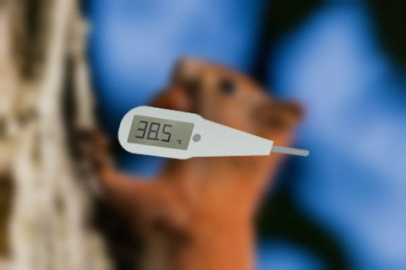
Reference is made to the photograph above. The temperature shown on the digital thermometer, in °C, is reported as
38.5 °C
